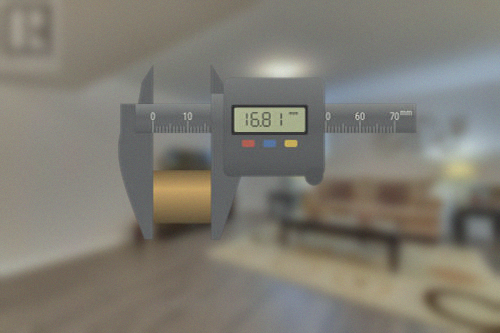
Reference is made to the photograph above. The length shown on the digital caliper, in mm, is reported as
16.81 mm
